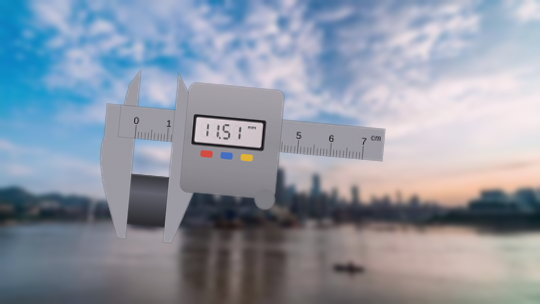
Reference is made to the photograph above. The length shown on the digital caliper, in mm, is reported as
11.51 mm
